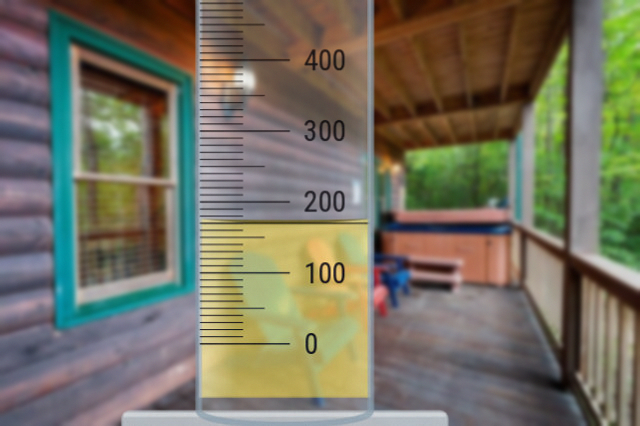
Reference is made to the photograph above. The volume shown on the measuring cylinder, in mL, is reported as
170 mL
